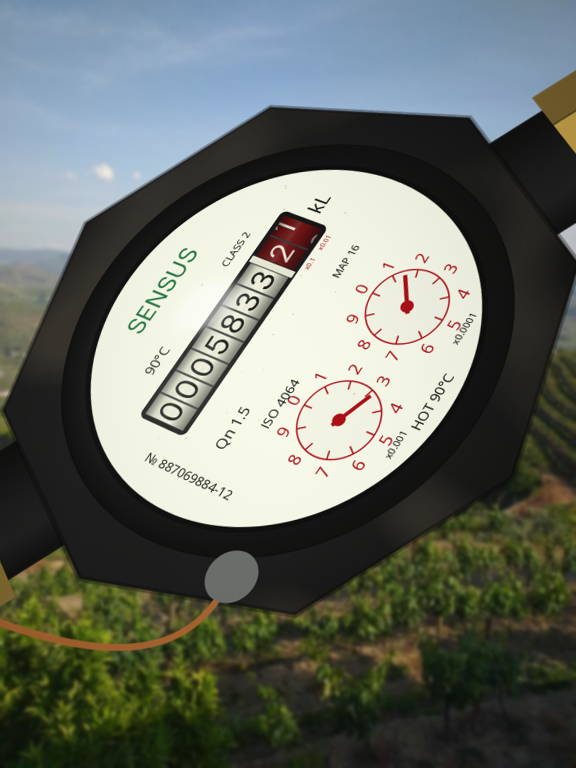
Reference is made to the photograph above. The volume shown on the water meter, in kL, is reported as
5833.2131 kL
